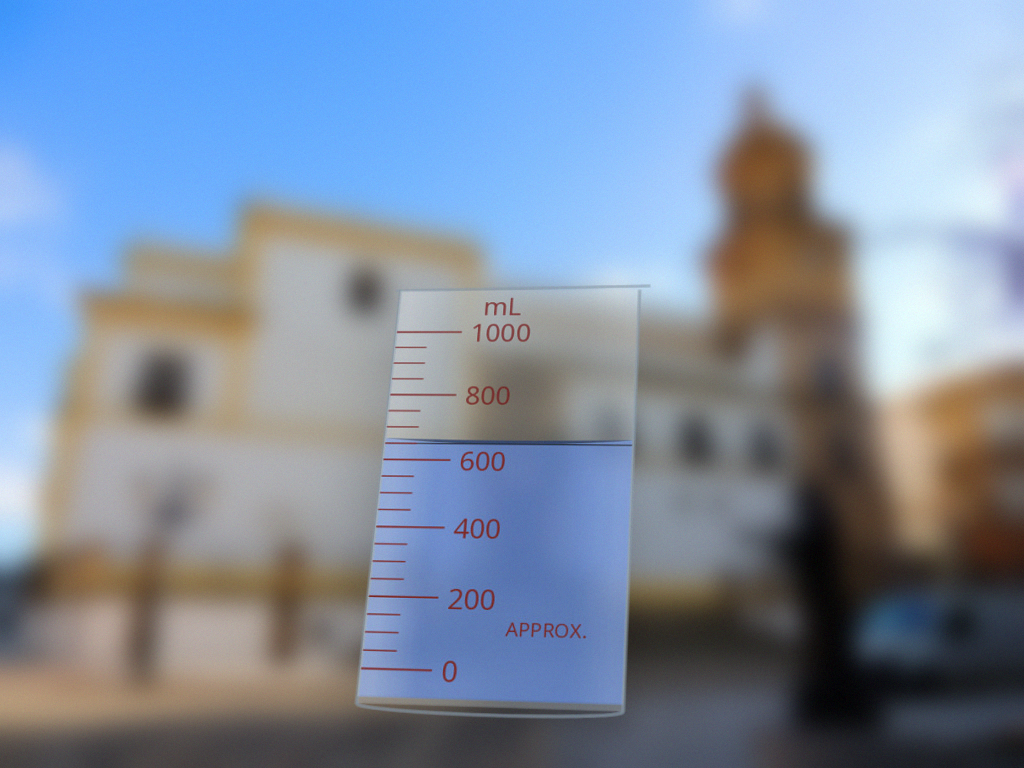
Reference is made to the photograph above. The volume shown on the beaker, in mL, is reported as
650 mL
